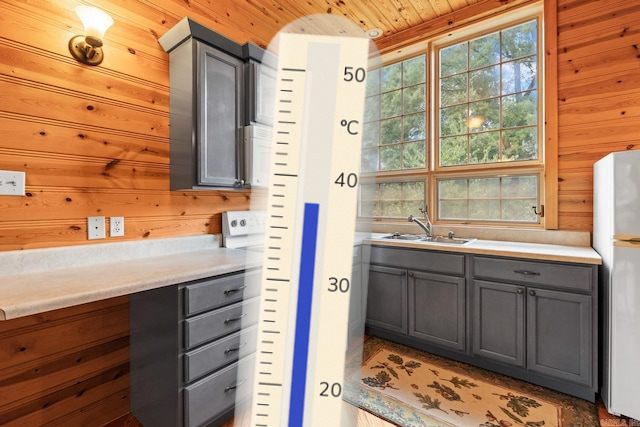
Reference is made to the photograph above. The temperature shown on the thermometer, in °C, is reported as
37.5 °C
